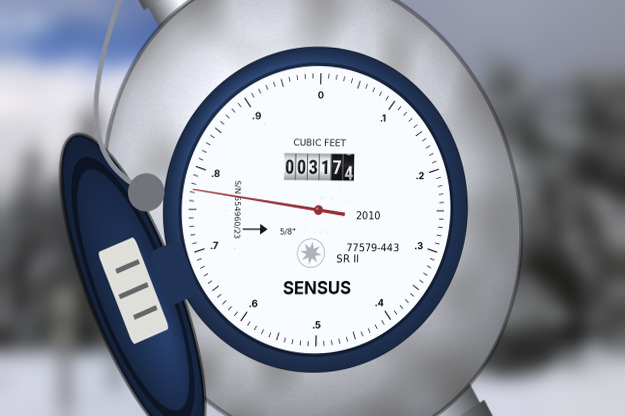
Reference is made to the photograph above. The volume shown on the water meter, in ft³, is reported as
3173.77 ft³
